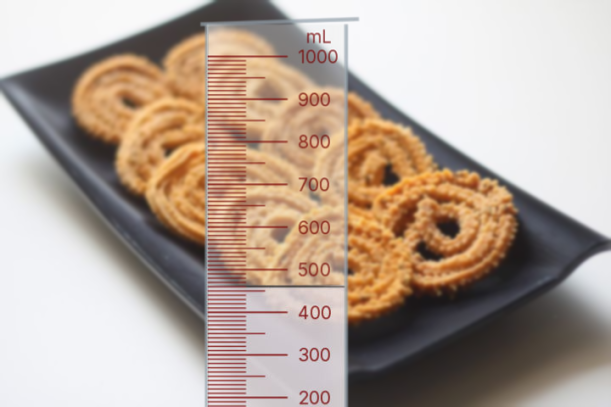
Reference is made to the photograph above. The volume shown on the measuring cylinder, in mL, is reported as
460 mL
